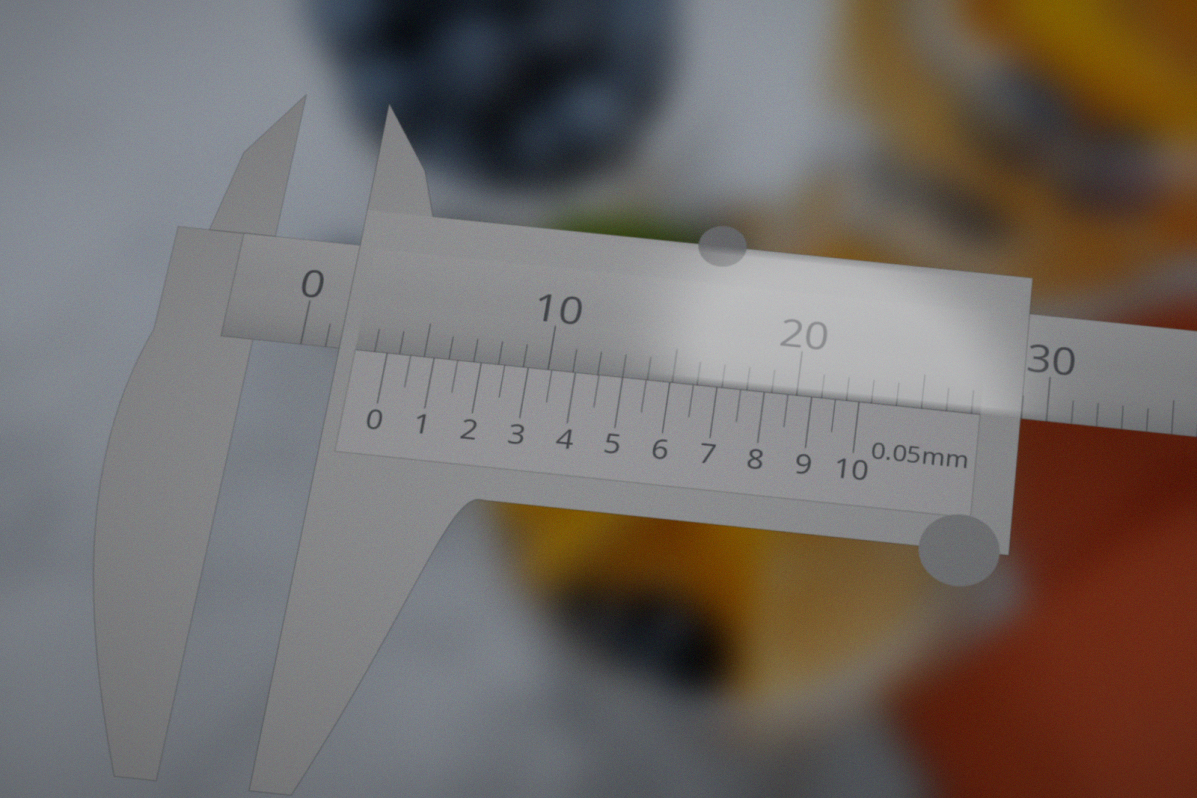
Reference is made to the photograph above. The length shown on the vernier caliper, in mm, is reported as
3.50 mm
